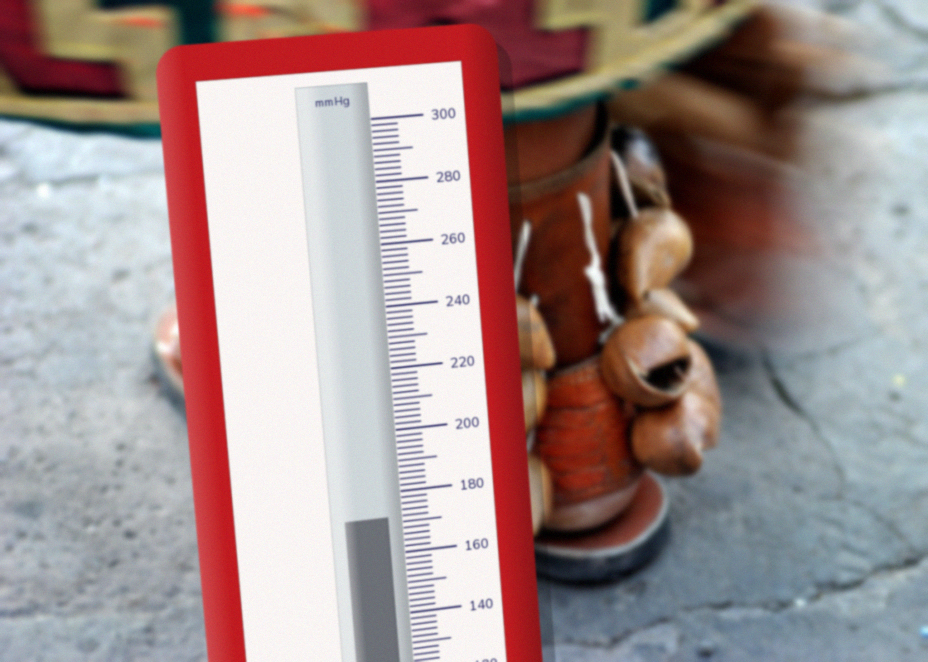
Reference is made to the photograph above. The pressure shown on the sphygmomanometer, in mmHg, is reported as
172 mmHg
